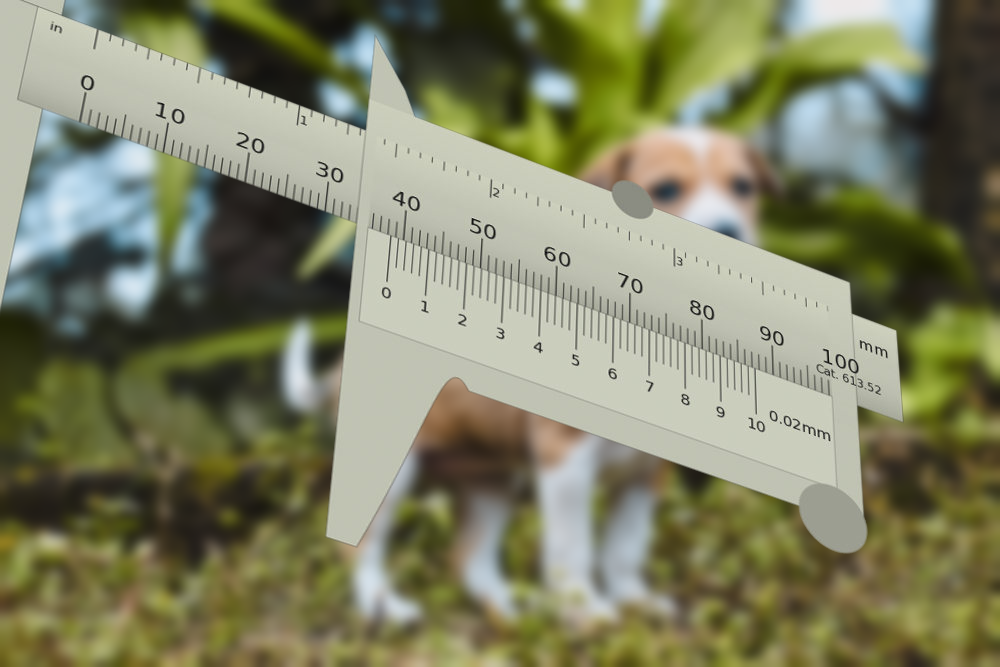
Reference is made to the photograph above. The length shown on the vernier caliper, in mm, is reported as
38.4 mm
